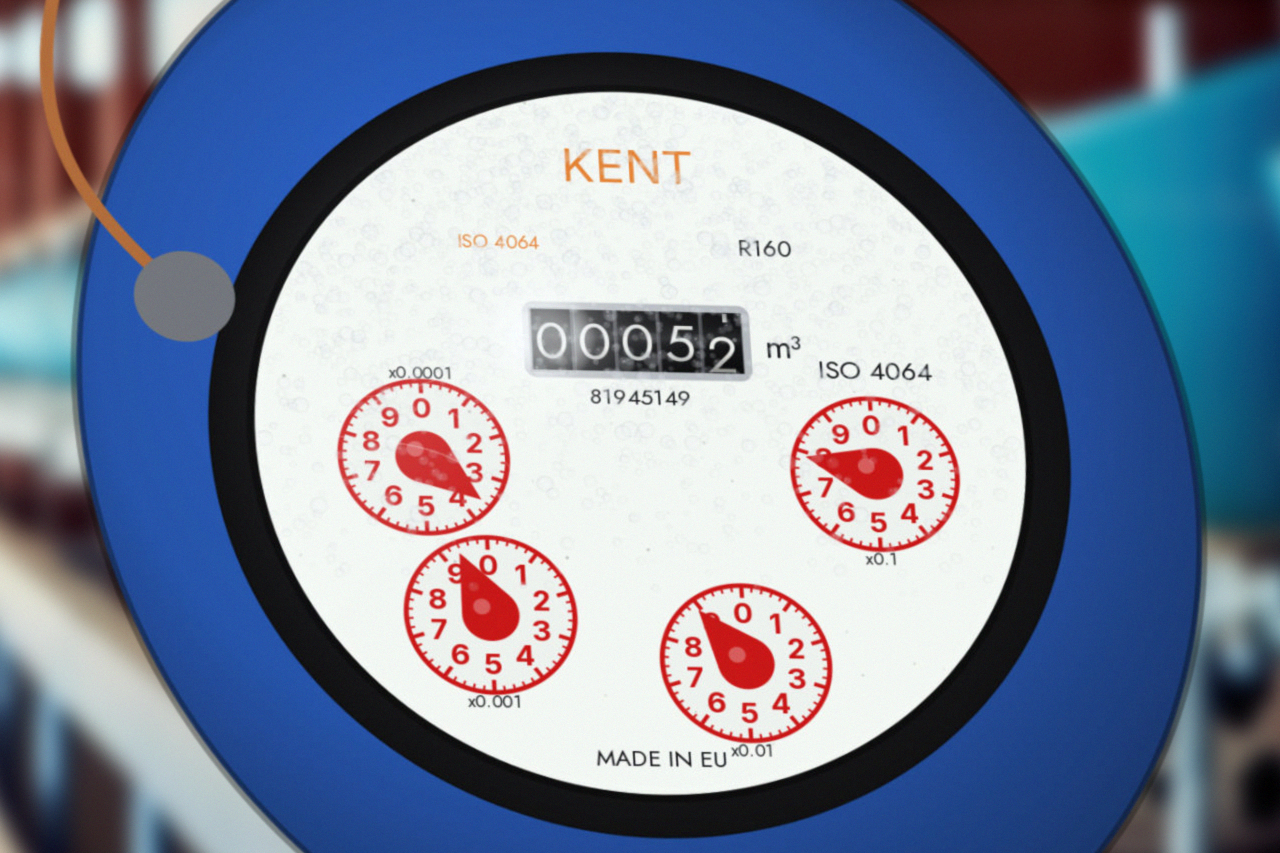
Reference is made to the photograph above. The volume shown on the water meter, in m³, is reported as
51.7893 m³
